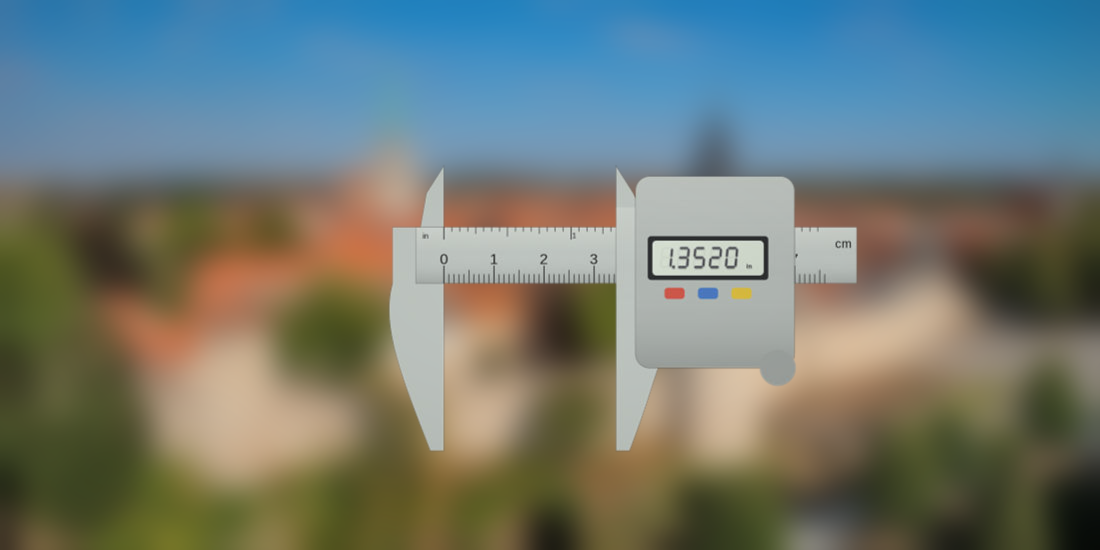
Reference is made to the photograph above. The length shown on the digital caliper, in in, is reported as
1.3520 in
